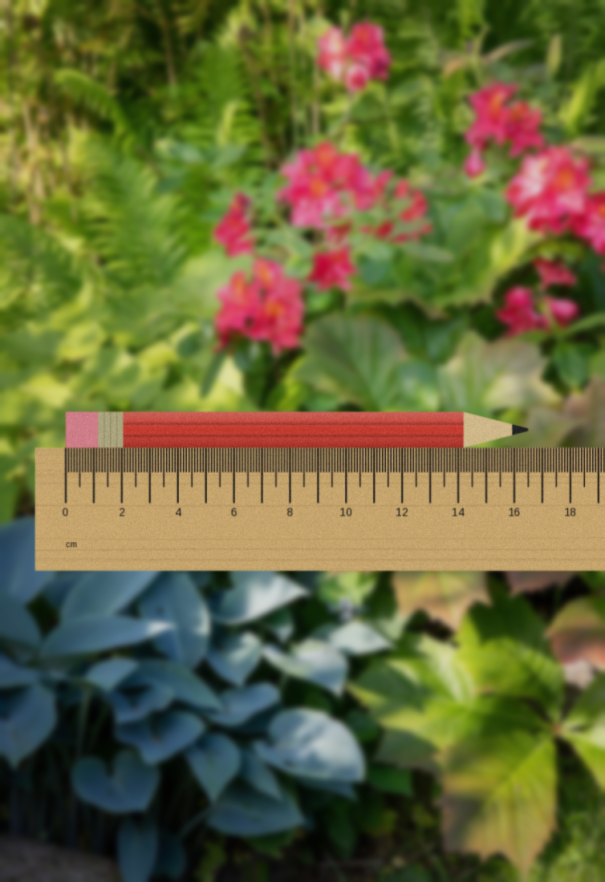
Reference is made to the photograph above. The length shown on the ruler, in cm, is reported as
16.5 cm
